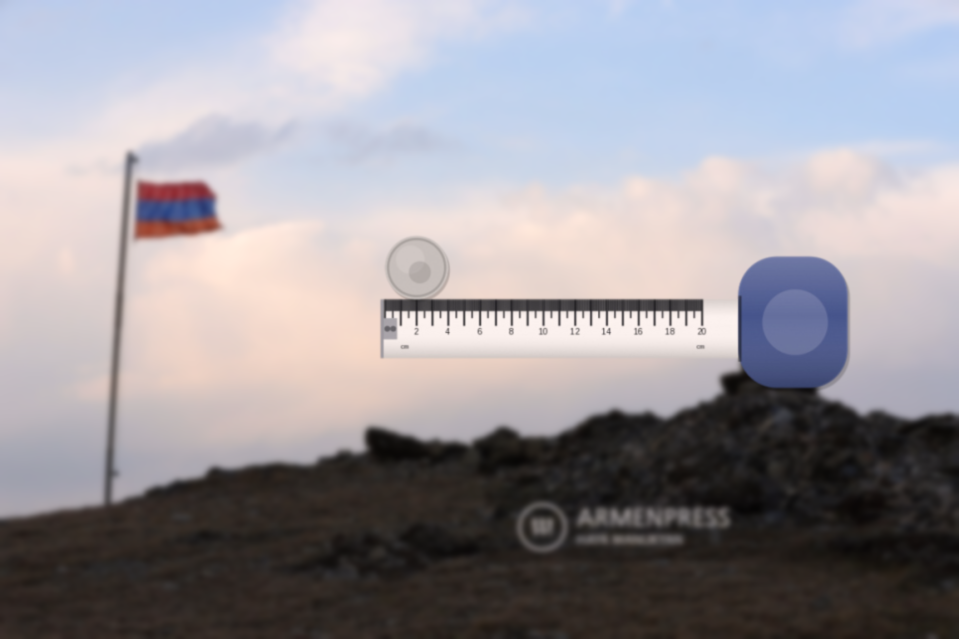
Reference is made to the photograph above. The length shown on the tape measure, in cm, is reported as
4 cm
